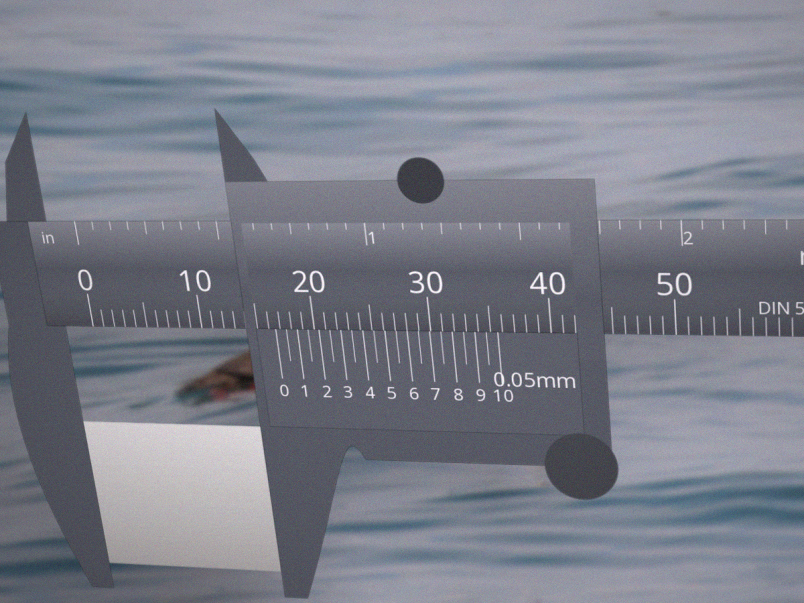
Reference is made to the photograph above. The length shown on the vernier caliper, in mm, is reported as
16.6 mm
